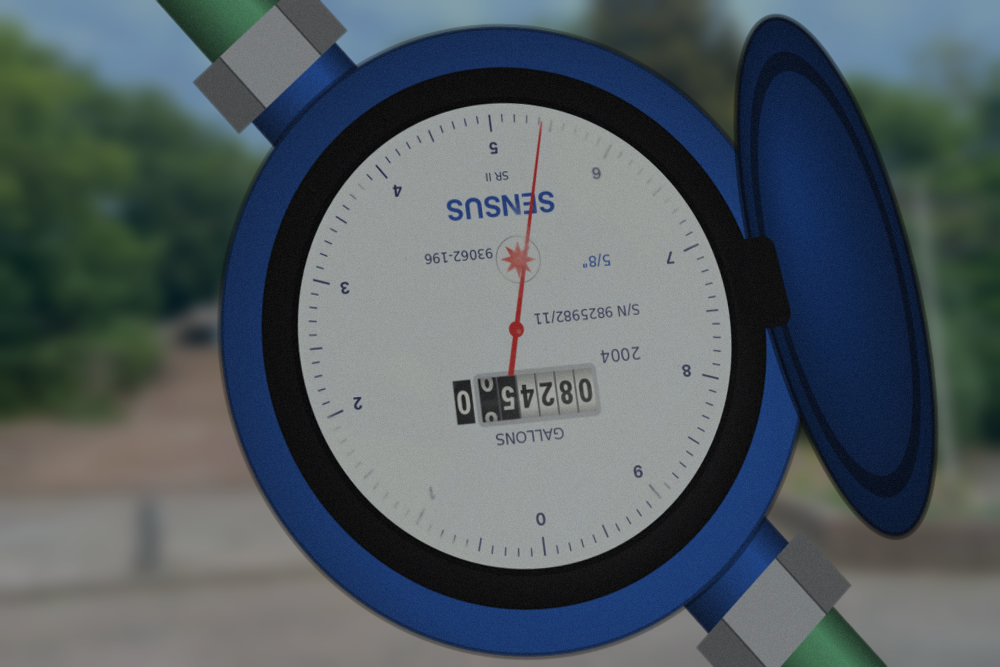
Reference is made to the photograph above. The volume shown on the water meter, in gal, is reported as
824585.4 gal
